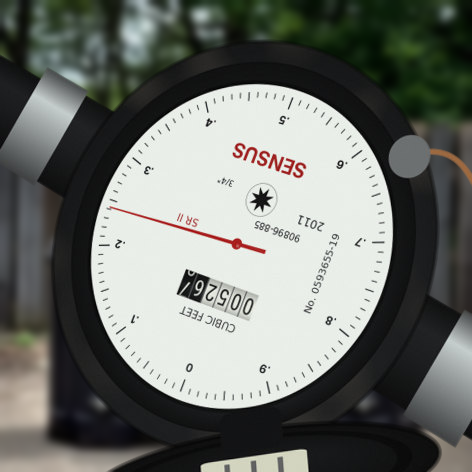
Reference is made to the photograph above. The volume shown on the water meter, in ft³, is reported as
5267.24 ft³
